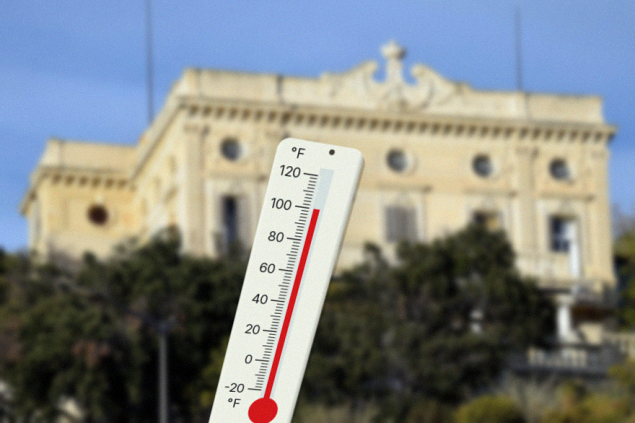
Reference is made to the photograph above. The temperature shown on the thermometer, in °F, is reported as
100 °F
